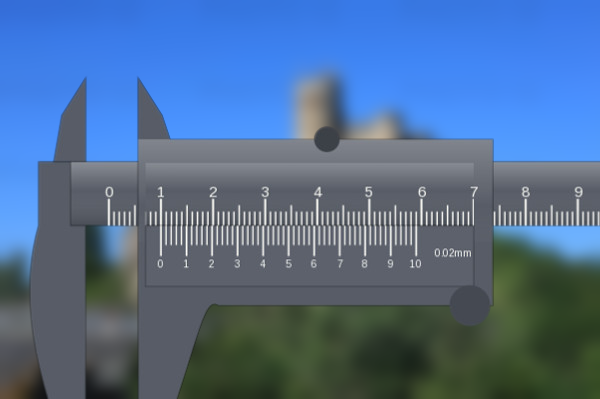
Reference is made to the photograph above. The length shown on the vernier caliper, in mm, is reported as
10.0 mm
